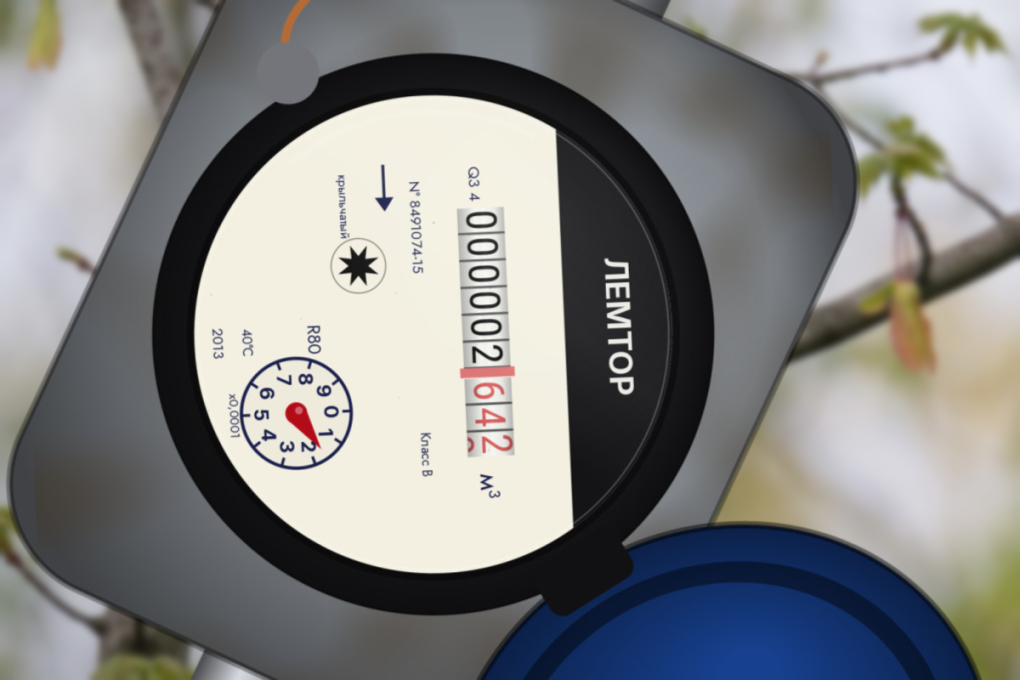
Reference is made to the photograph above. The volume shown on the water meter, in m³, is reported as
2.6421 m³
